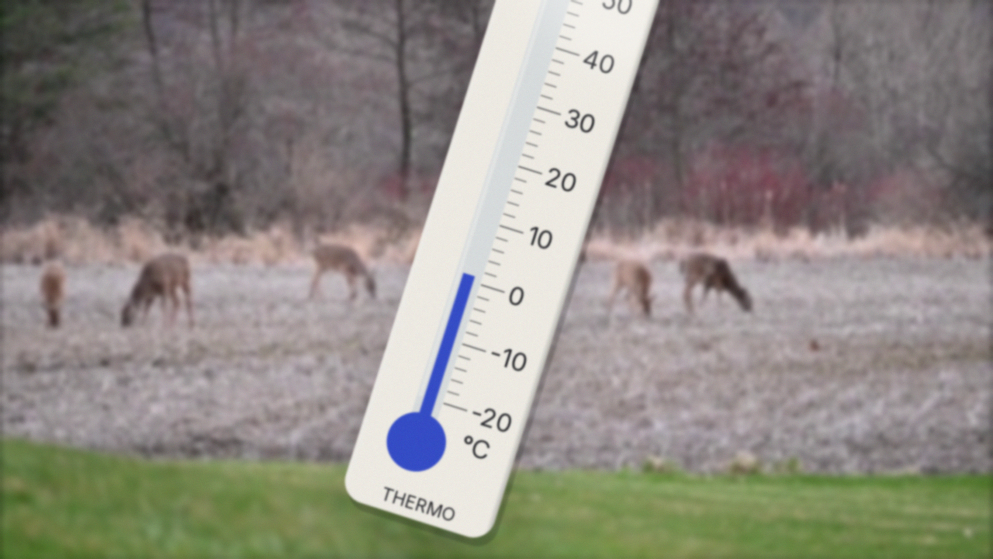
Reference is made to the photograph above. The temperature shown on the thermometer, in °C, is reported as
1 °C
